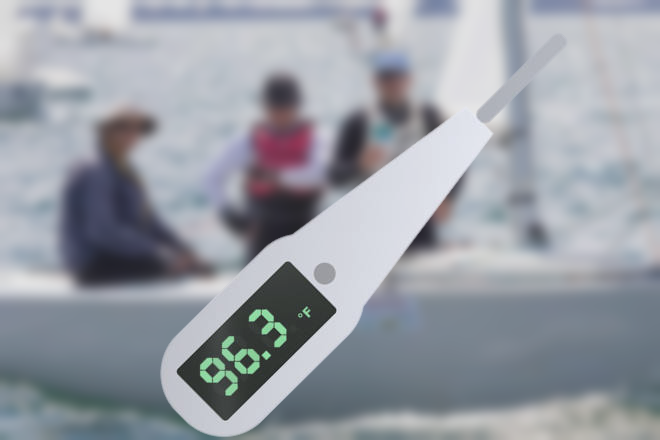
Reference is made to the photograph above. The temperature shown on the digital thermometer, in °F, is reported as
96.3 °F
